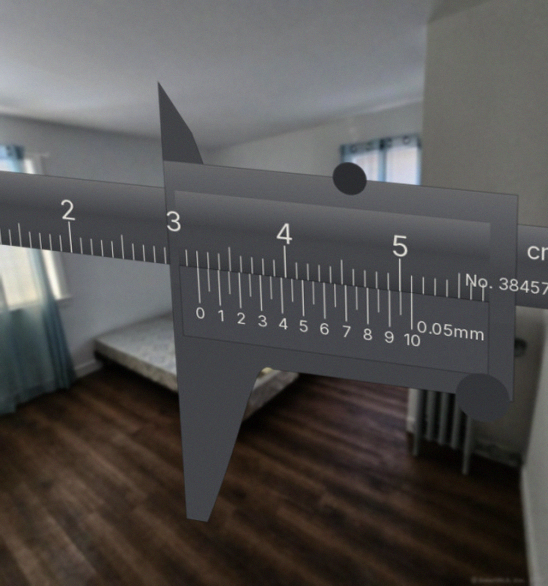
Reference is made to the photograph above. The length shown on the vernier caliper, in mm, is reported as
32.0 mm
